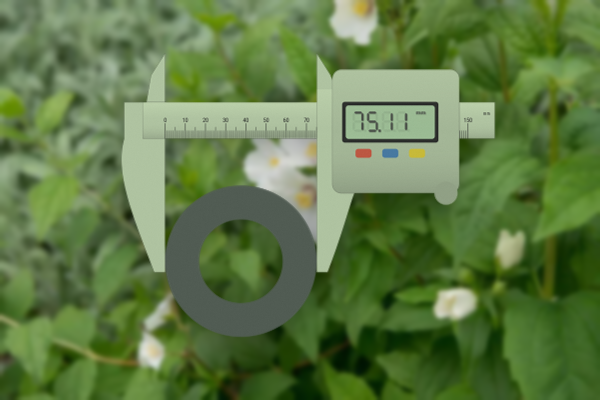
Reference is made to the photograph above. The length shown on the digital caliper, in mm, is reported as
75.11 mm
